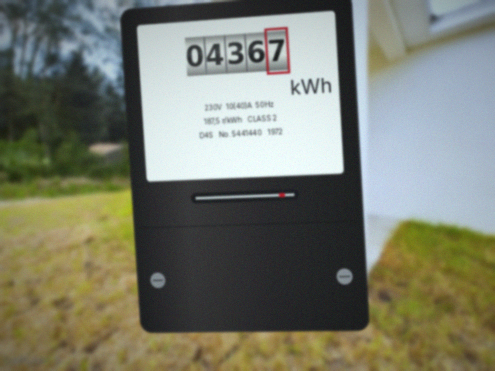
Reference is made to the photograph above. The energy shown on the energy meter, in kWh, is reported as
436.7 kWh
